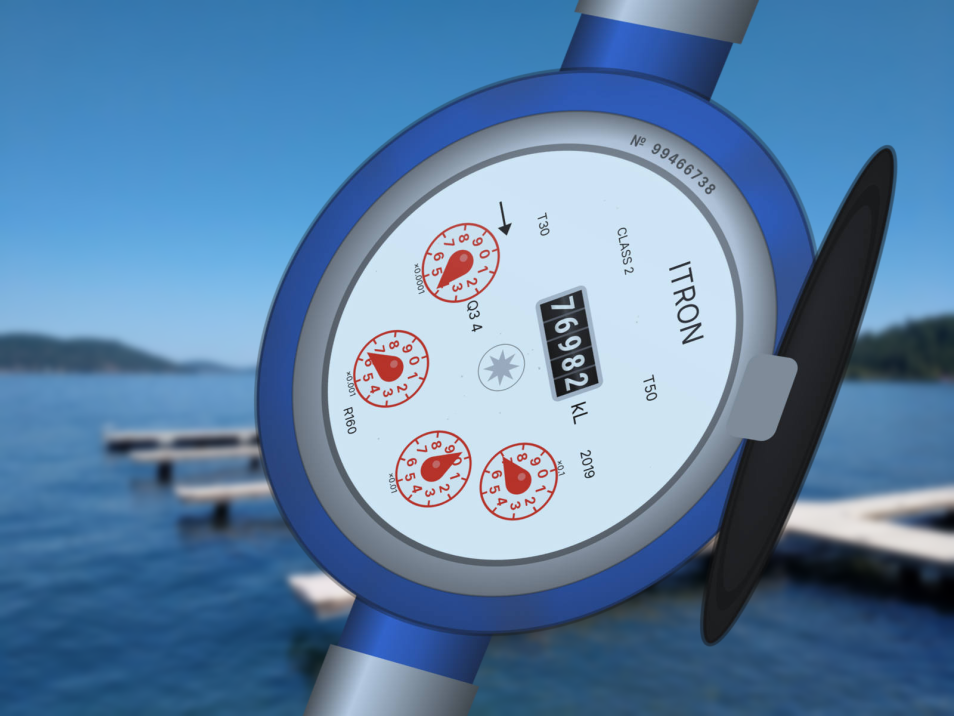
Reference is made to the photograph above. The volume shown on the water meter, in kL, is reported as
76982.6964 kL
